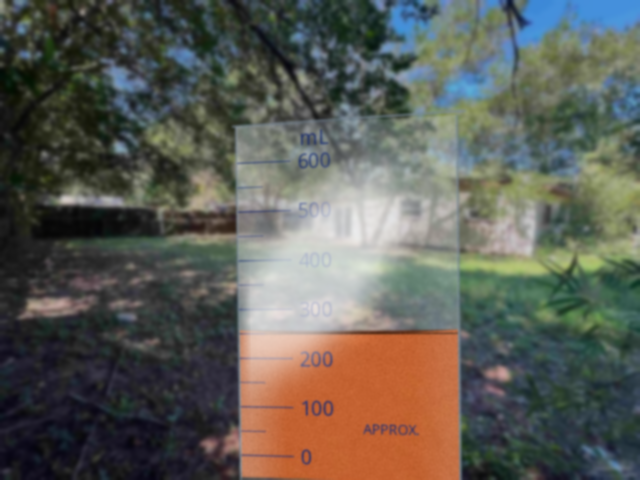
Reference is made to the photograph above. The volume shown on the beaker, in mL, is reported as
250 mL
